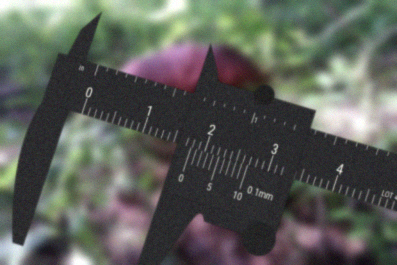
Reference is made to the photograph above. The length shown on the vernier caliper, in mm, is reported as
17.8 mm
